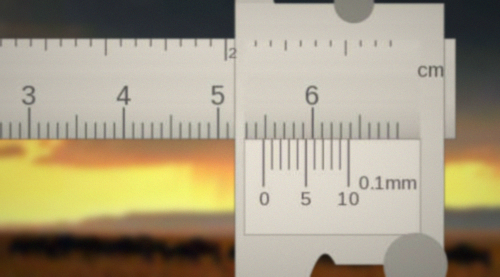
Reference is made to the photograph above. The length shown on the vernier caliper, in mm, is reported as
54.8 mm
